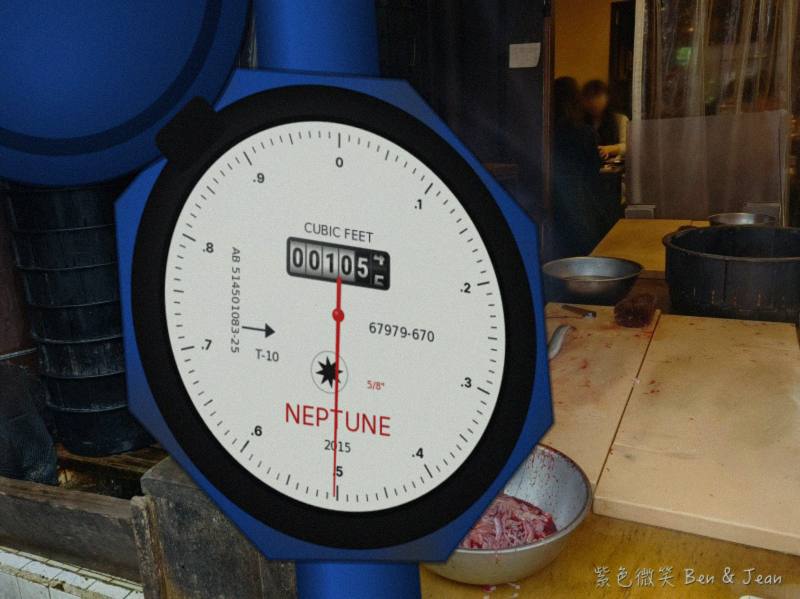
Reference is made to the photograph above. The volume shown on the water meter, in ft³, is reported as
1054.50 ft³
